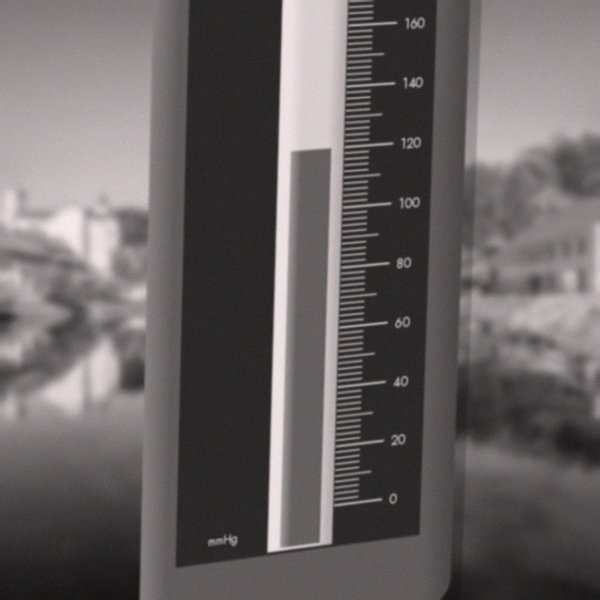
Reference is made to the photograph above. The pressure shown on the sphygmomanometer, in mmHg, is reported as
120 mmHg
